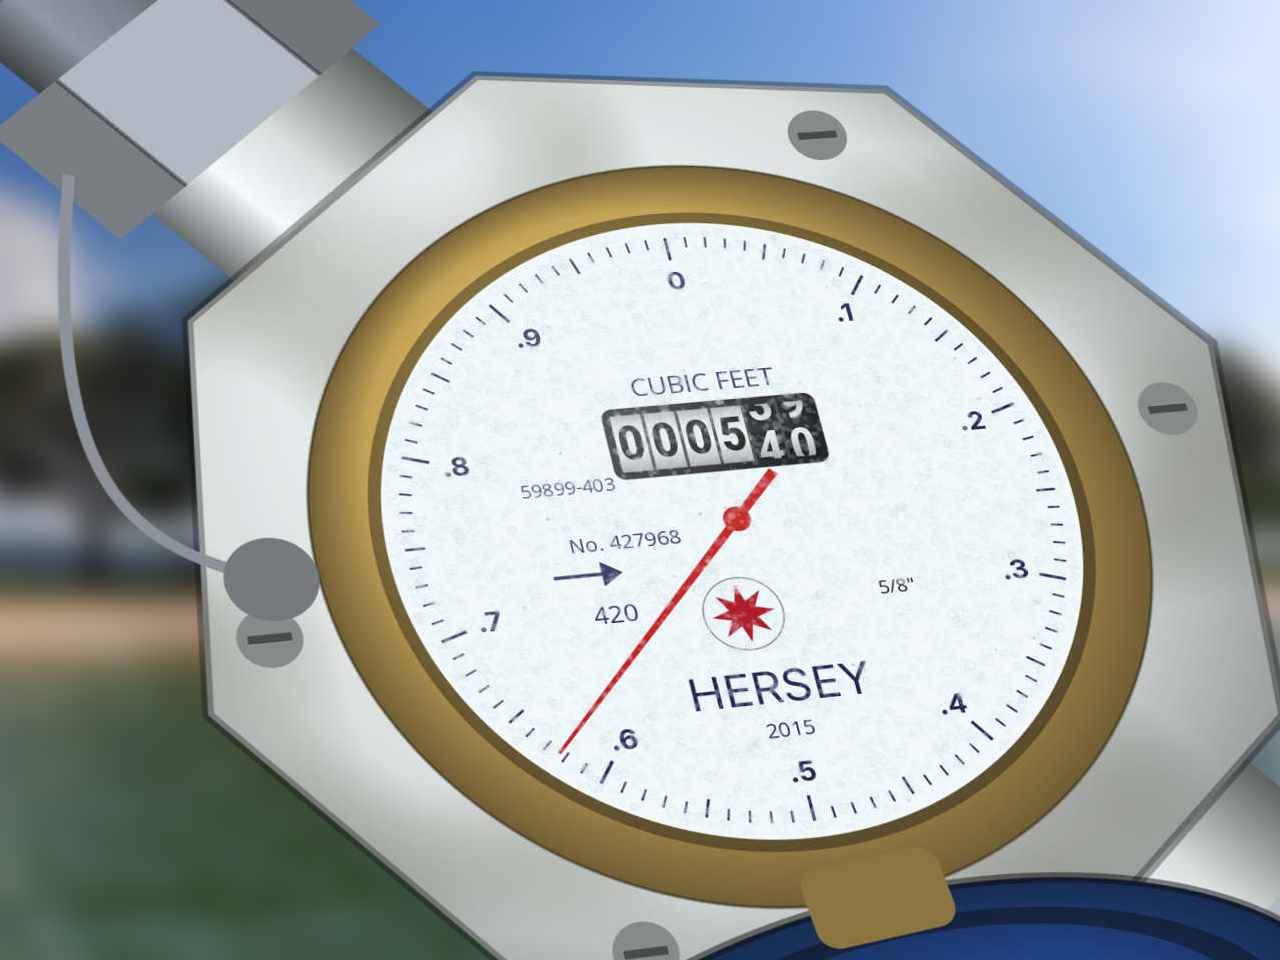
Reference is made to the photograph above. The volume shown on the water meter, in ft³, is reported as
539.62 ft³
